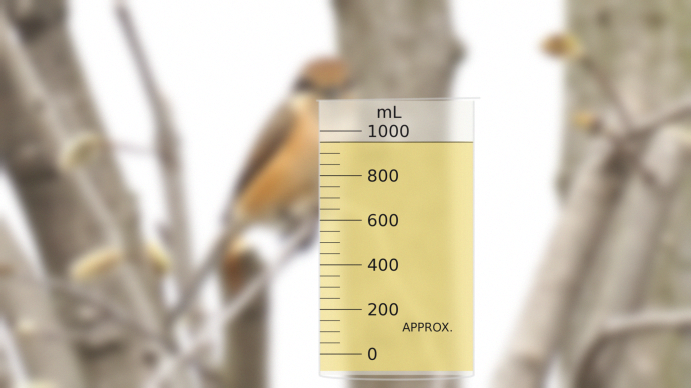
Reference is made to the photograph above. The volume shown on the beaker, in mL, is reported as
950 mL
